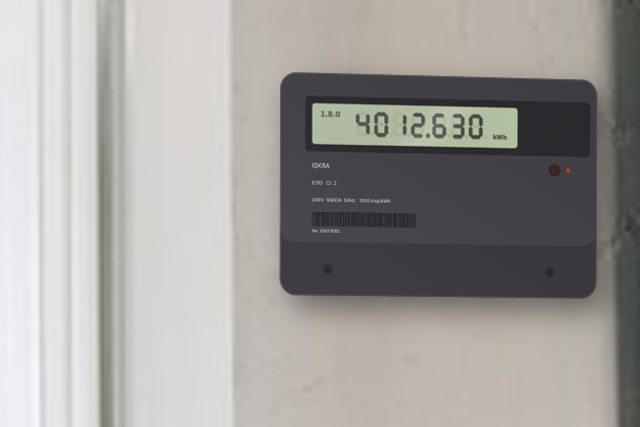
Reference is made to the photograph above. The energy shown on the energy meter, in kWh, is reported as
4012.630 kWh
